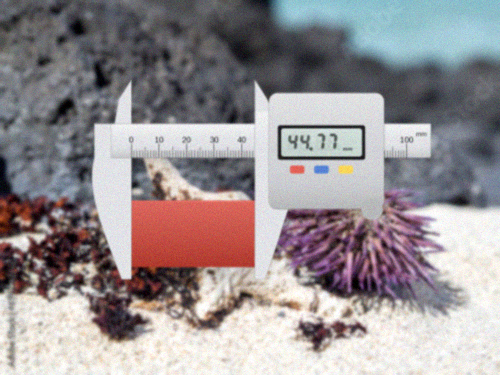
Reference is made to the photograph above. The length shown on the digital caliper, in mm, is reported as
44.77 mm
